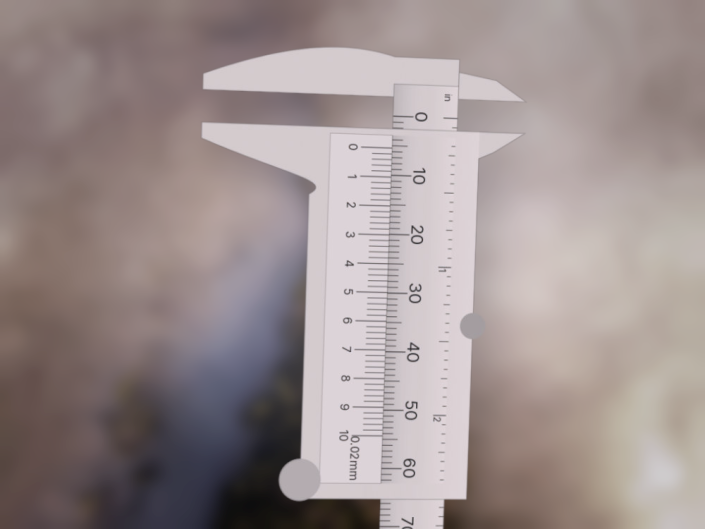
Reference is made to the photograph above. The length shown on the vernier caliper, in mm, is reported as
5.4 mm
